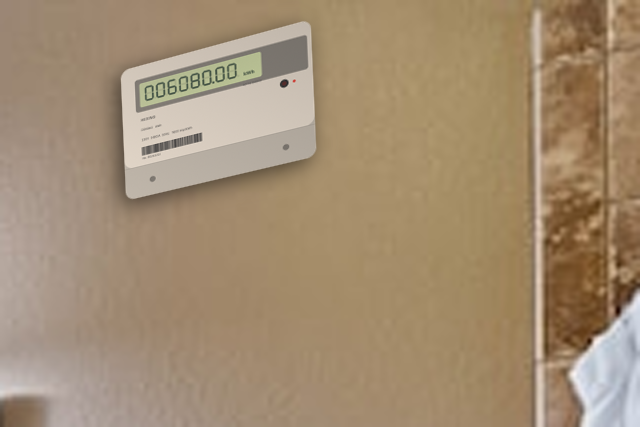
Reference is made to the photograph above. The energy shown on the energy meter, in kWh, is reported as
6080.00 kWh
